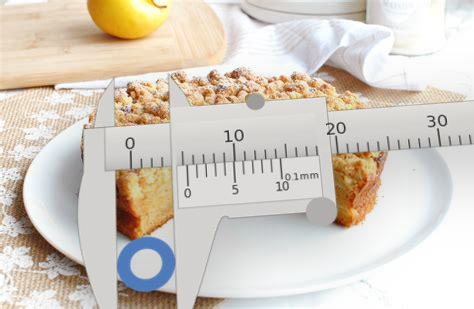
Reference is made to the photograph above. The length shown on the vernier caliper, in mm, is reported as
5.4 mm
